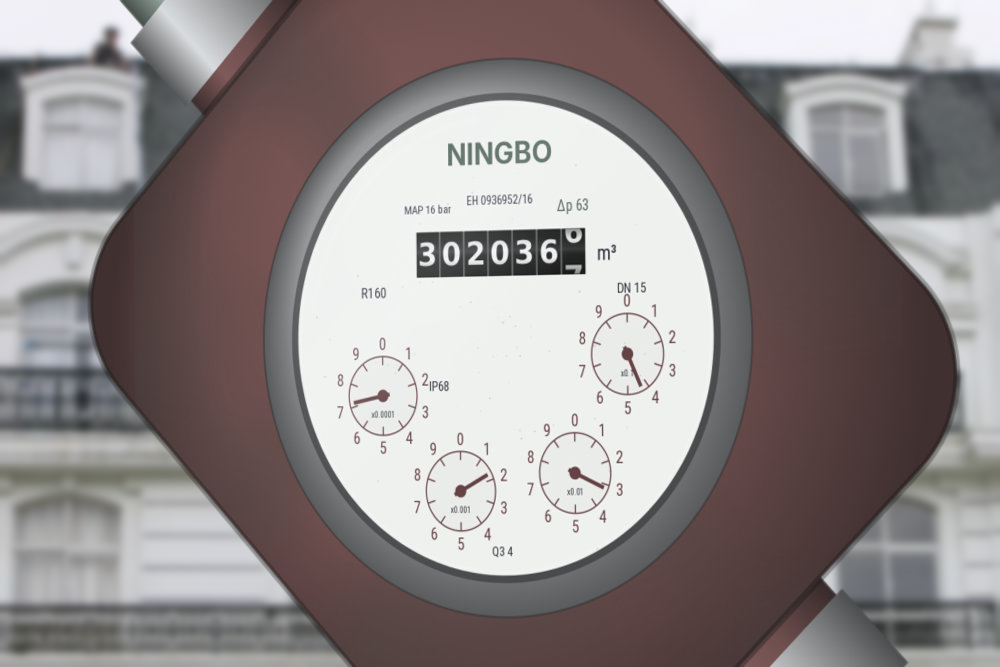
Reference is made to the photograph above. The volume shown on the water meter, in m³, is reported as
3020366.4317 m³
